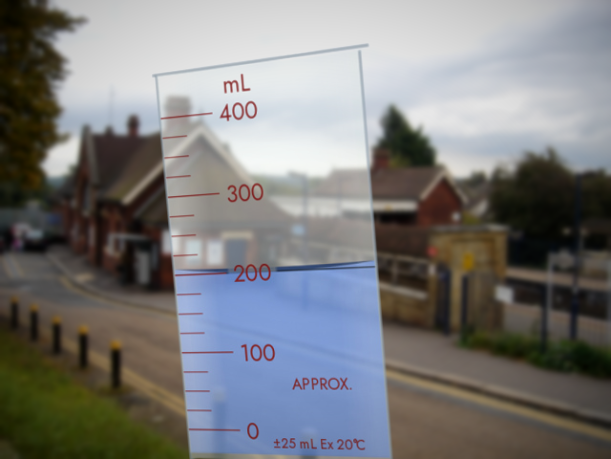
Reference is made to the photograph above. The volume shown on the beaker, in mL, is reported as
200 mL
